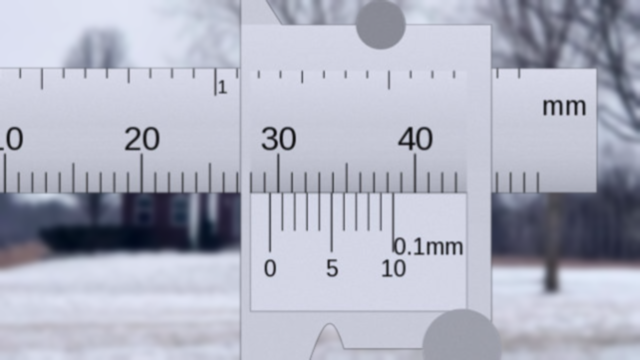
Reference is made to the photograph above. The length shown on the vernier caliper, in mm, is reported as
29.4 mm
